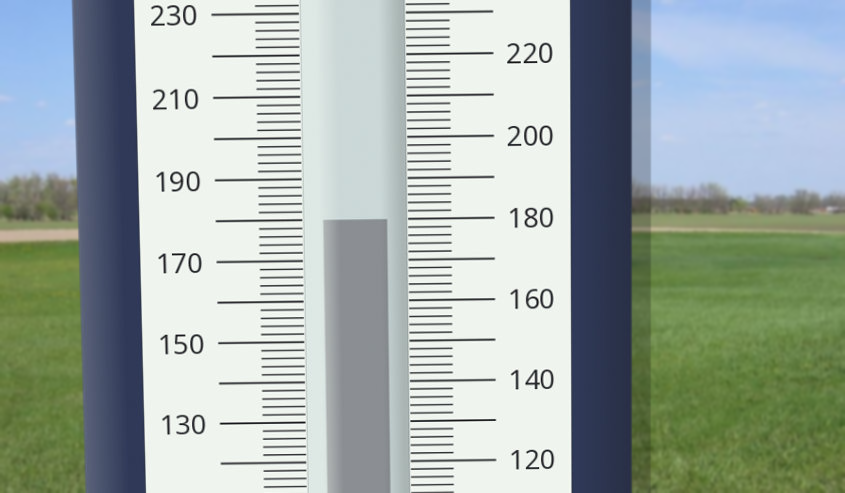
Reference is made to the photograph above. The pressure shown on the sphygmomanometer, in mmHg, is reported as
180 mmHg
